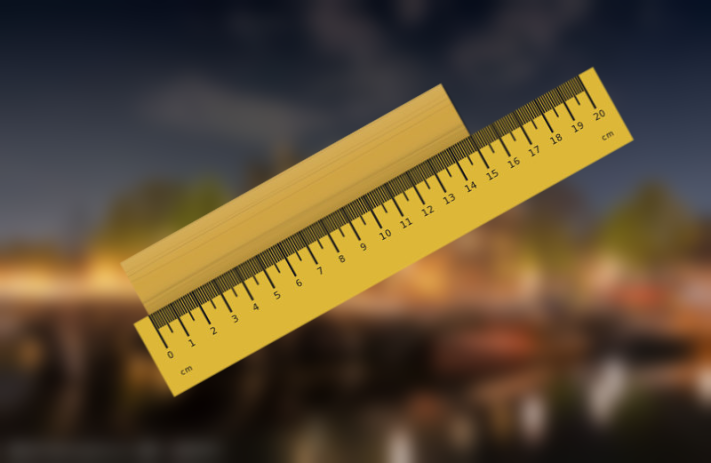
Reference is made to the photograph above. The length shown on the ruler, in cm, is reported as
15 cm
